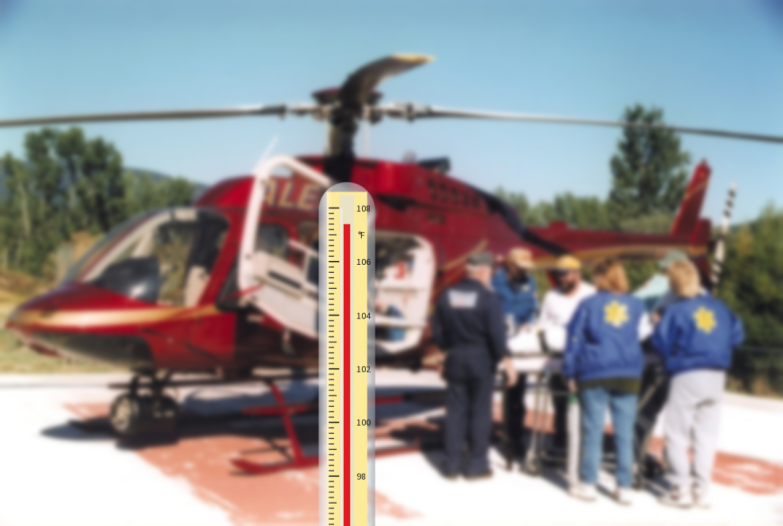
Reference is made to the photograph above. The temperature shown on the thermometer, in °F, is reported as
107.4 °F
